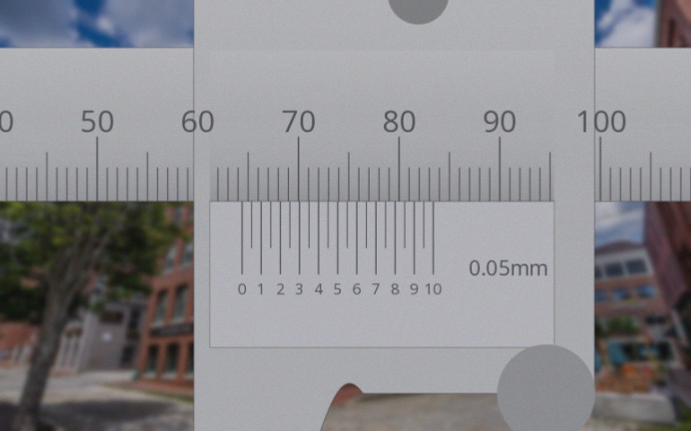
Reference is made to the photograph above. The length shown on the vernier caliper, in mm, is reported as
64.4 mm
